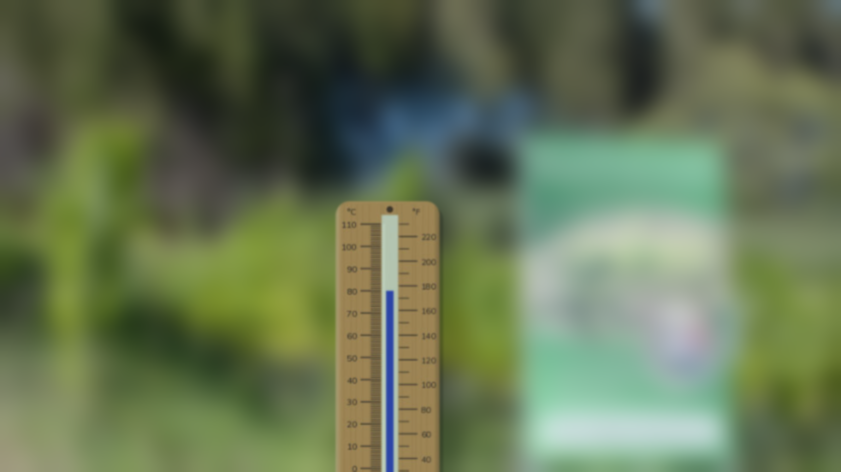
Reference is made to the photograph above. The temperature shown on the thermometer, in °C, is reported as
80 °C
